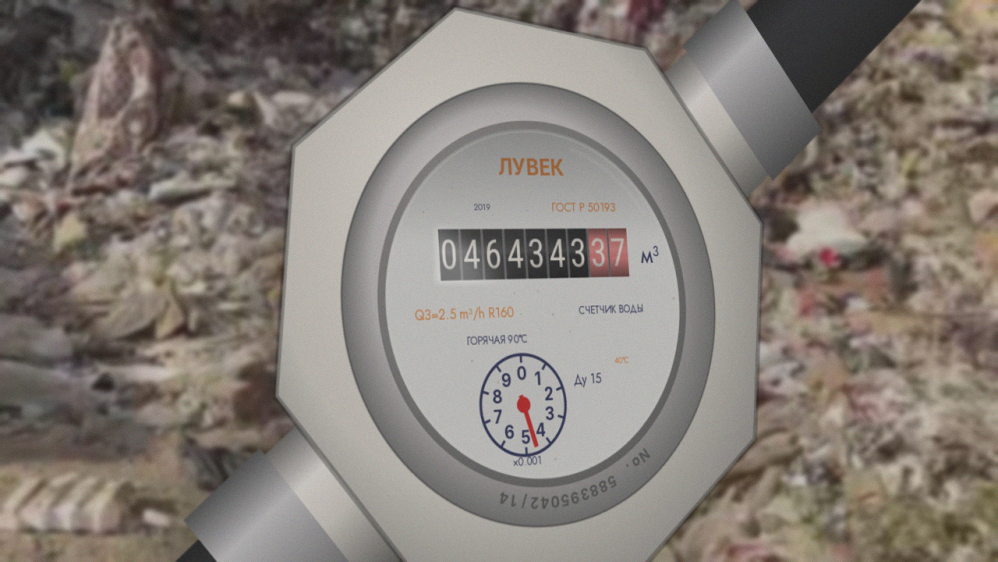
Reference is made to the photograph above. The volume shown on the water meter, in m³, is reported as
464343.374 m³
